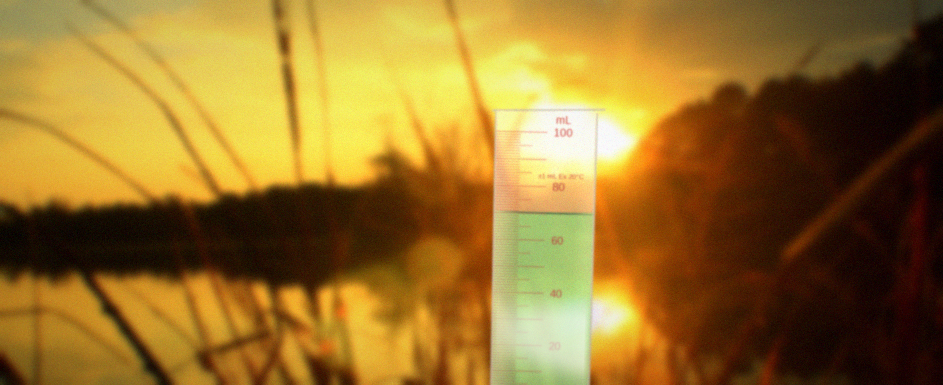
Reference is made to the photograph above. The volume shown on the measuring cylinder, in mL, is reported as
70 mL
